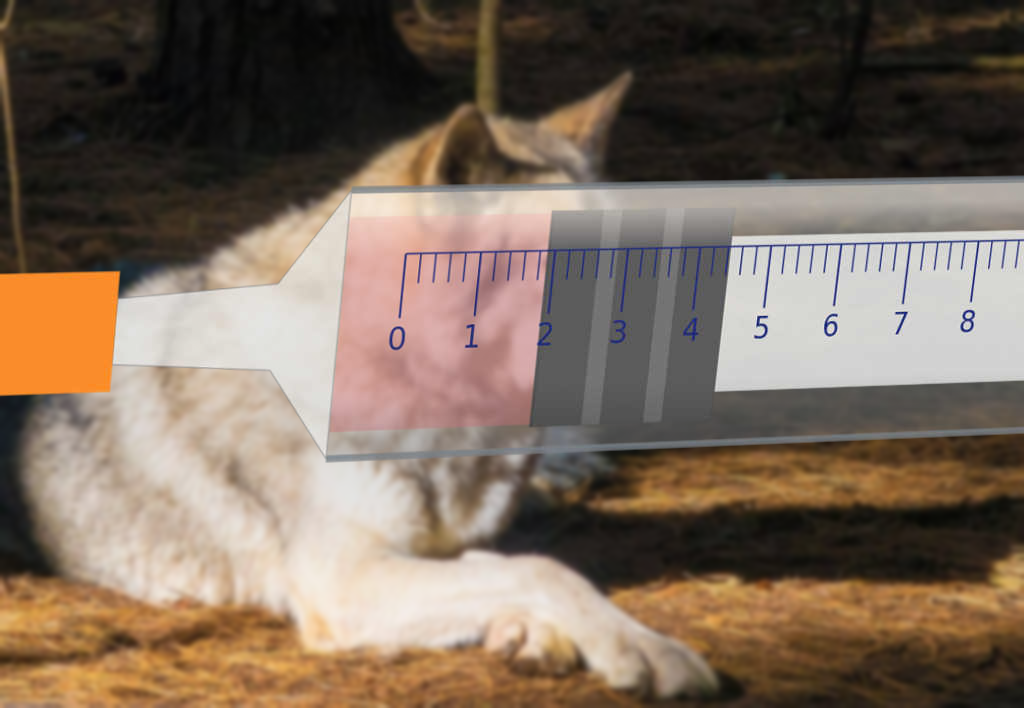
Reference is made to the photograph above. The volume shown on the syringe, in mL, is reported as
1.9 mL
